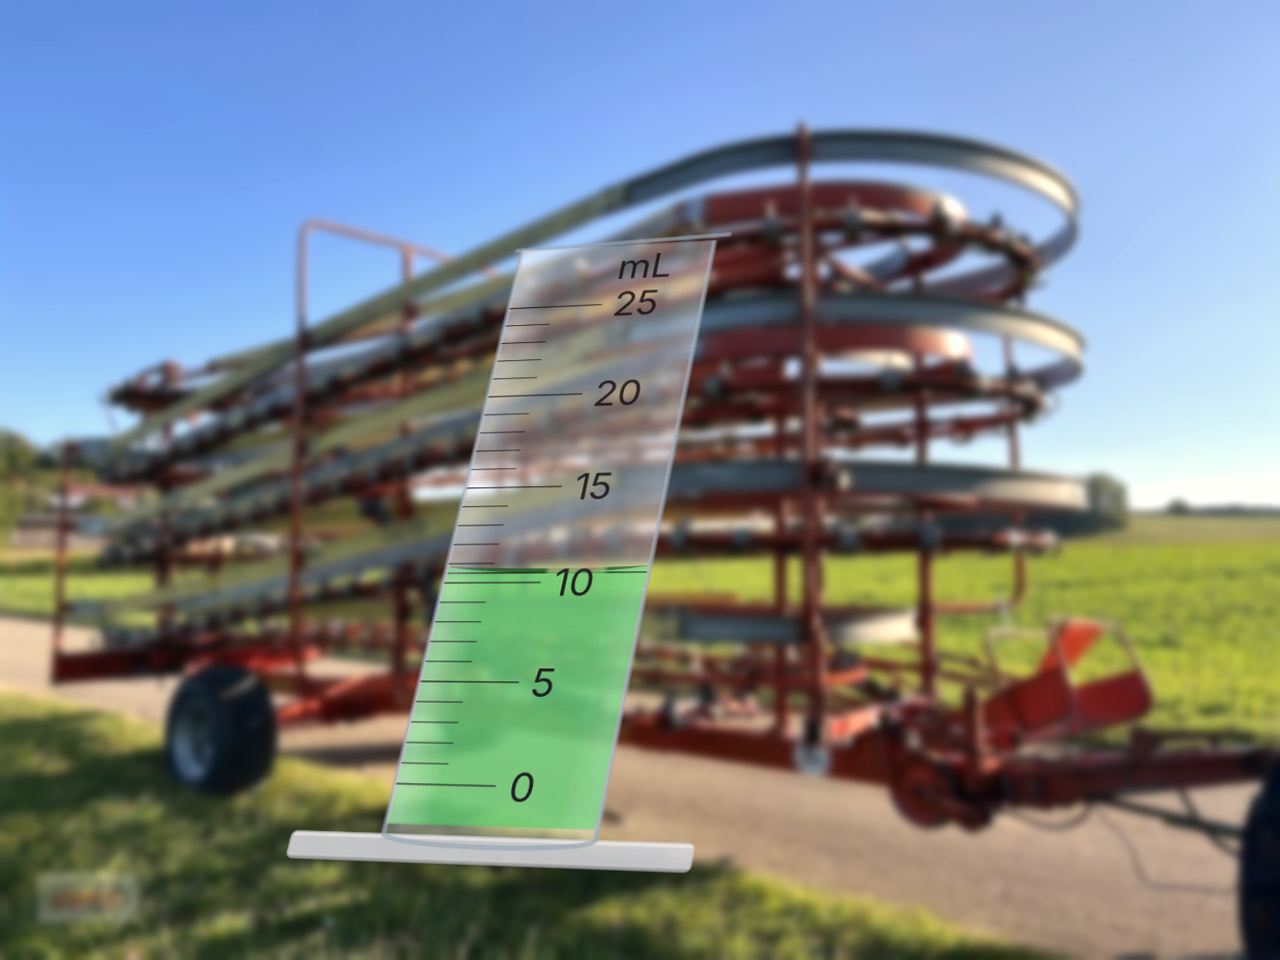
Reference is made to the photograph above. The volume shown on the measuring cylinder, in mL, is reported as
10.5 mL
